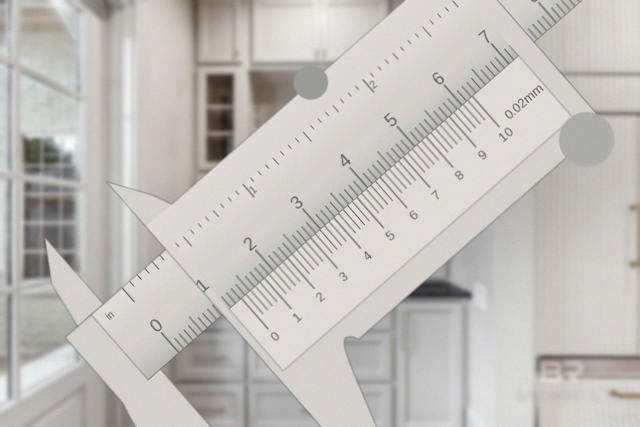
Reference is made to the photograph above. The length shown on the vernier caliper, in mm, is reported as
13.2 mm
